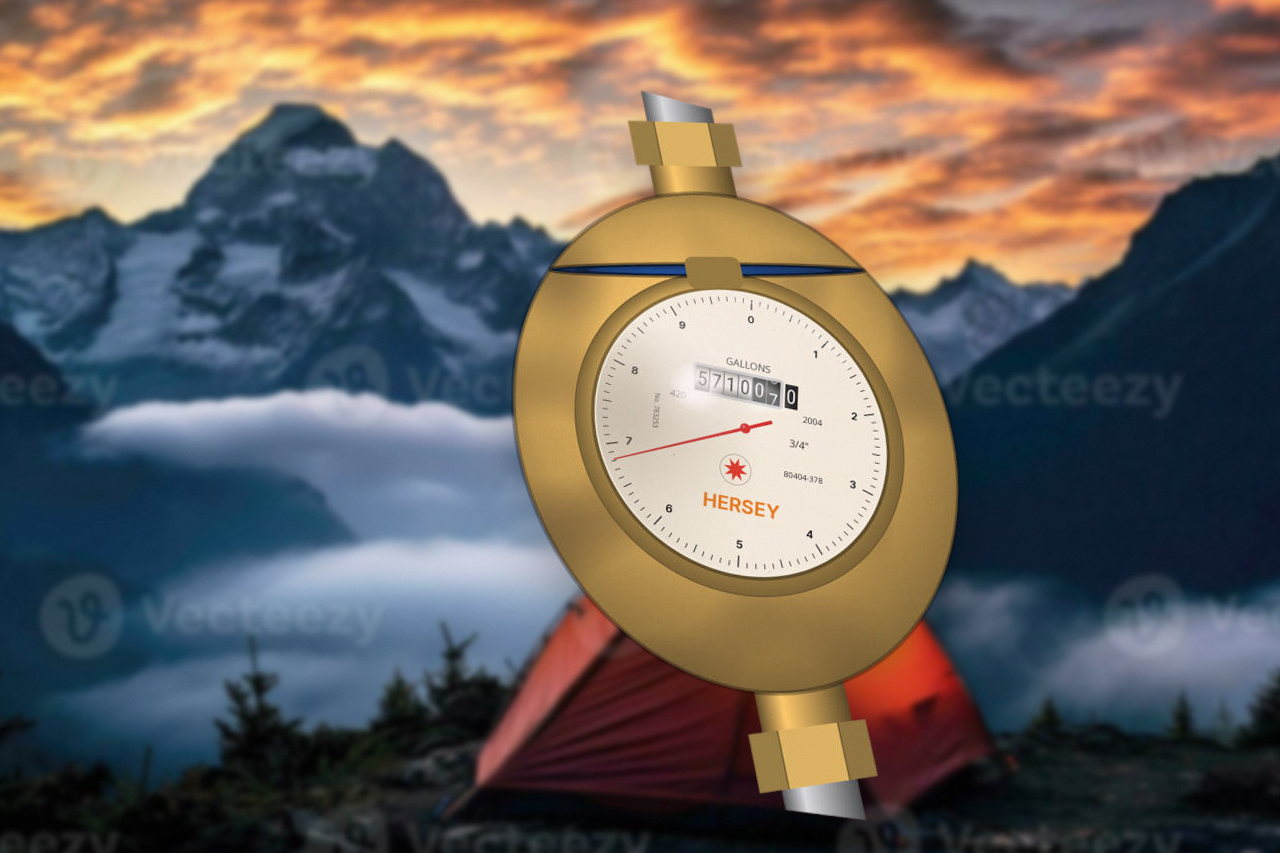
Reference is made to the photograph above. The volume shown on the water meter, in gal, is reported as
5710066.8 gal
